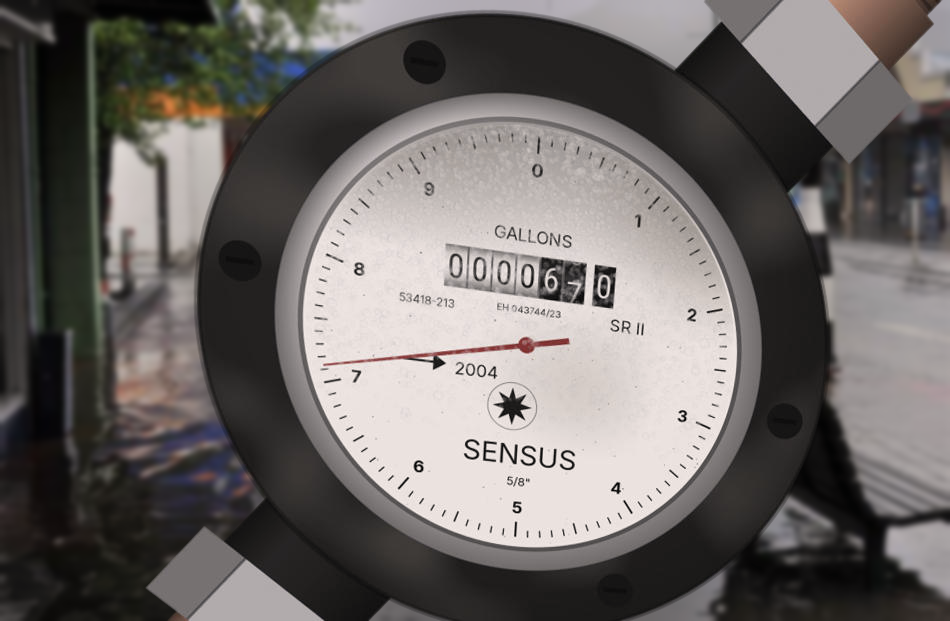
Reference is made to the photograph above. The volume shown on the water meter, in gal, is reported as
667.1 gal
